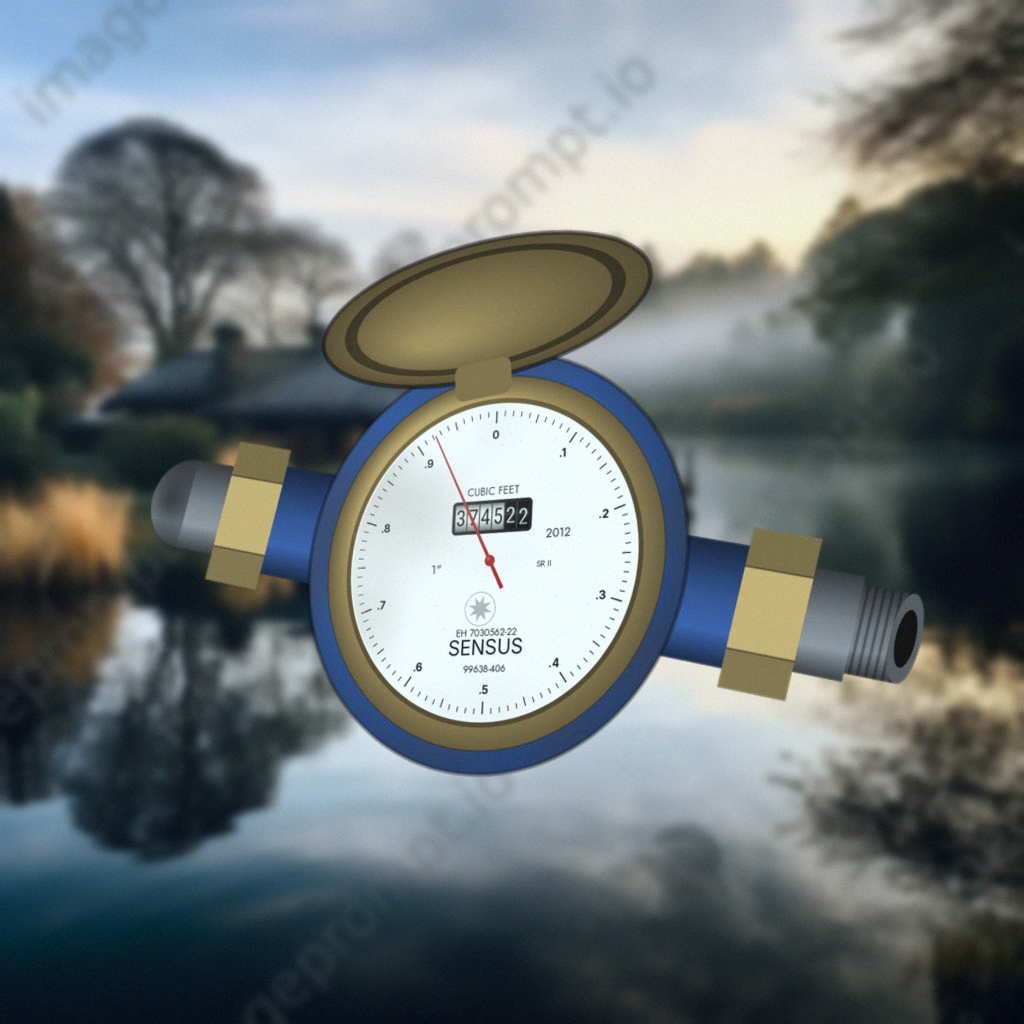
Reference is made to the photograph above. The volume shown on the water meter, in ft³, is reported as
374521.92 ft³
